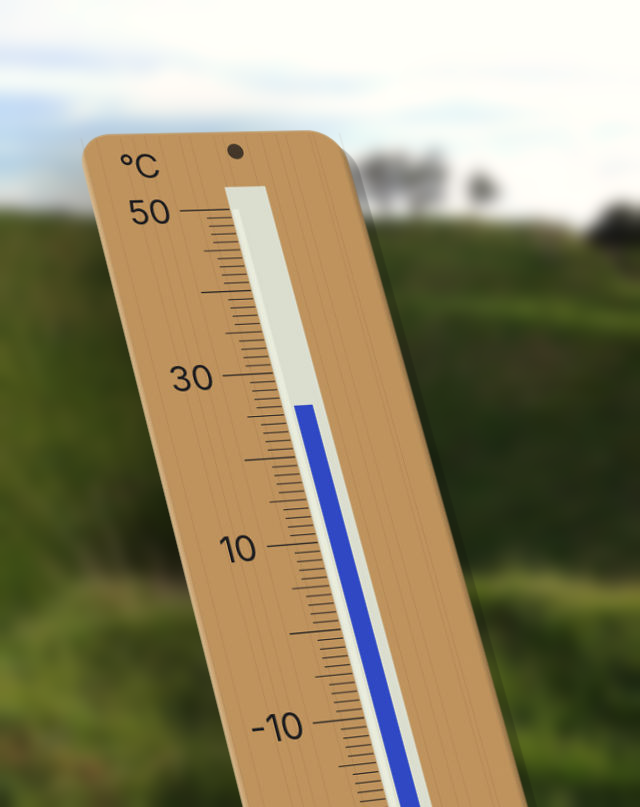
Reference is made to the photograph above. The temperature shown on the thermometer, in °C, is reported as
26 °C
